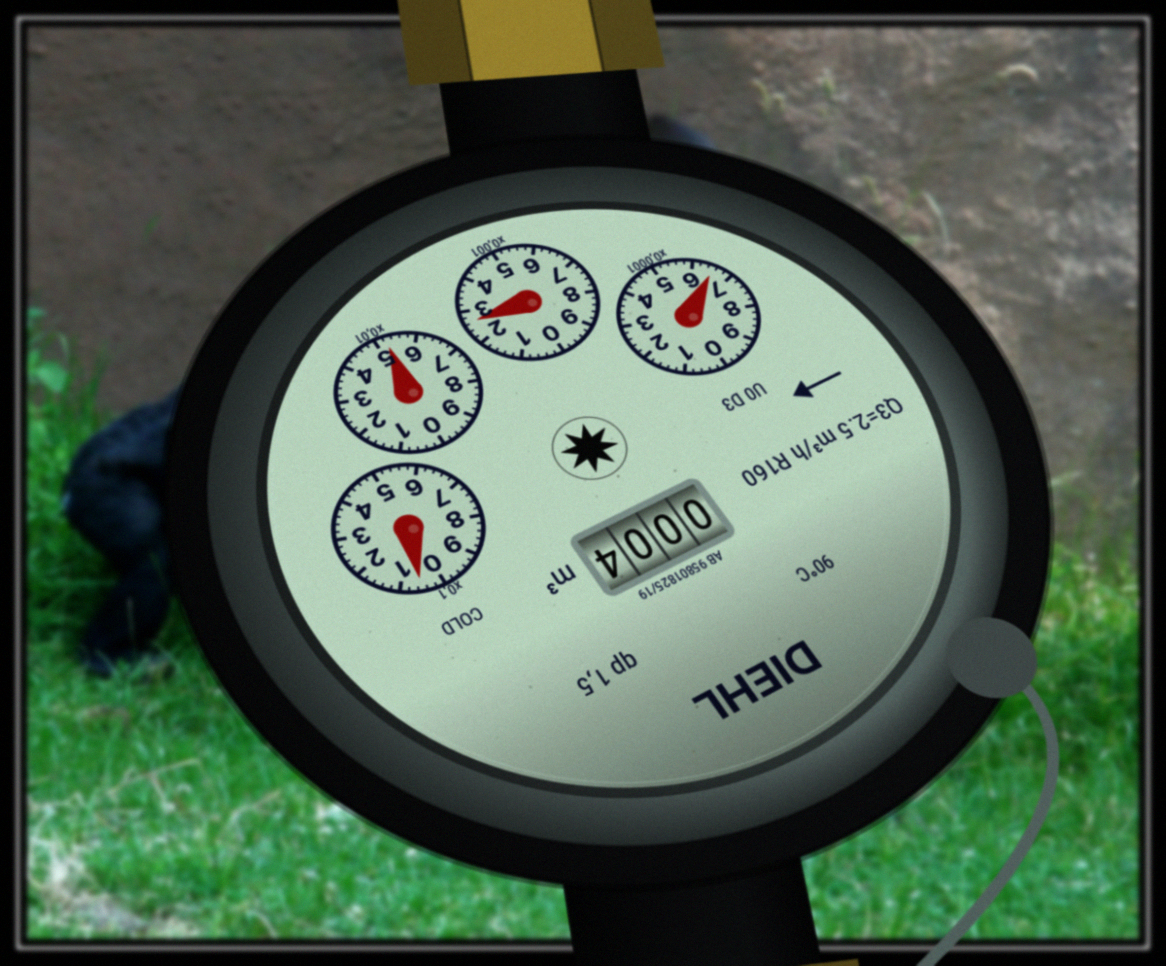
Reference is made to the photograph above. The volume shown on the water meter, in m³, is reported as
4.0526 m³
